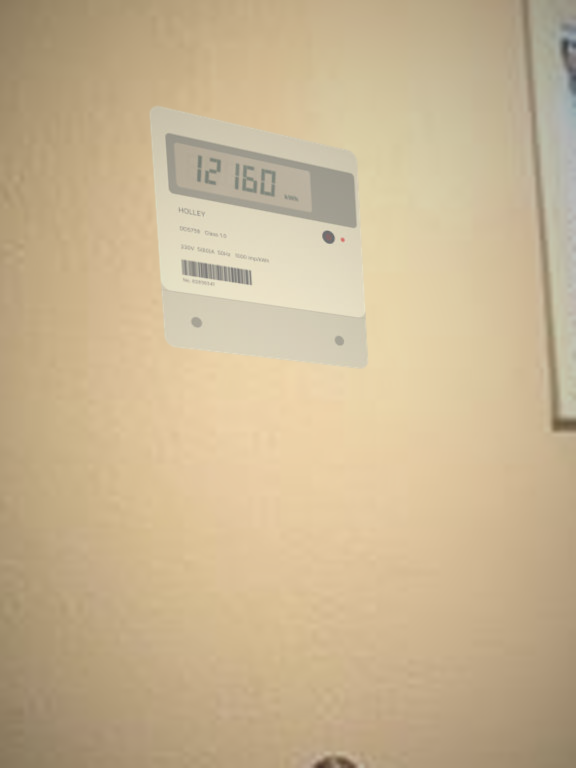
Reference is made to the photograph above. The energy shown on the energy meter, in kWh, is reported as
12160 kWh
